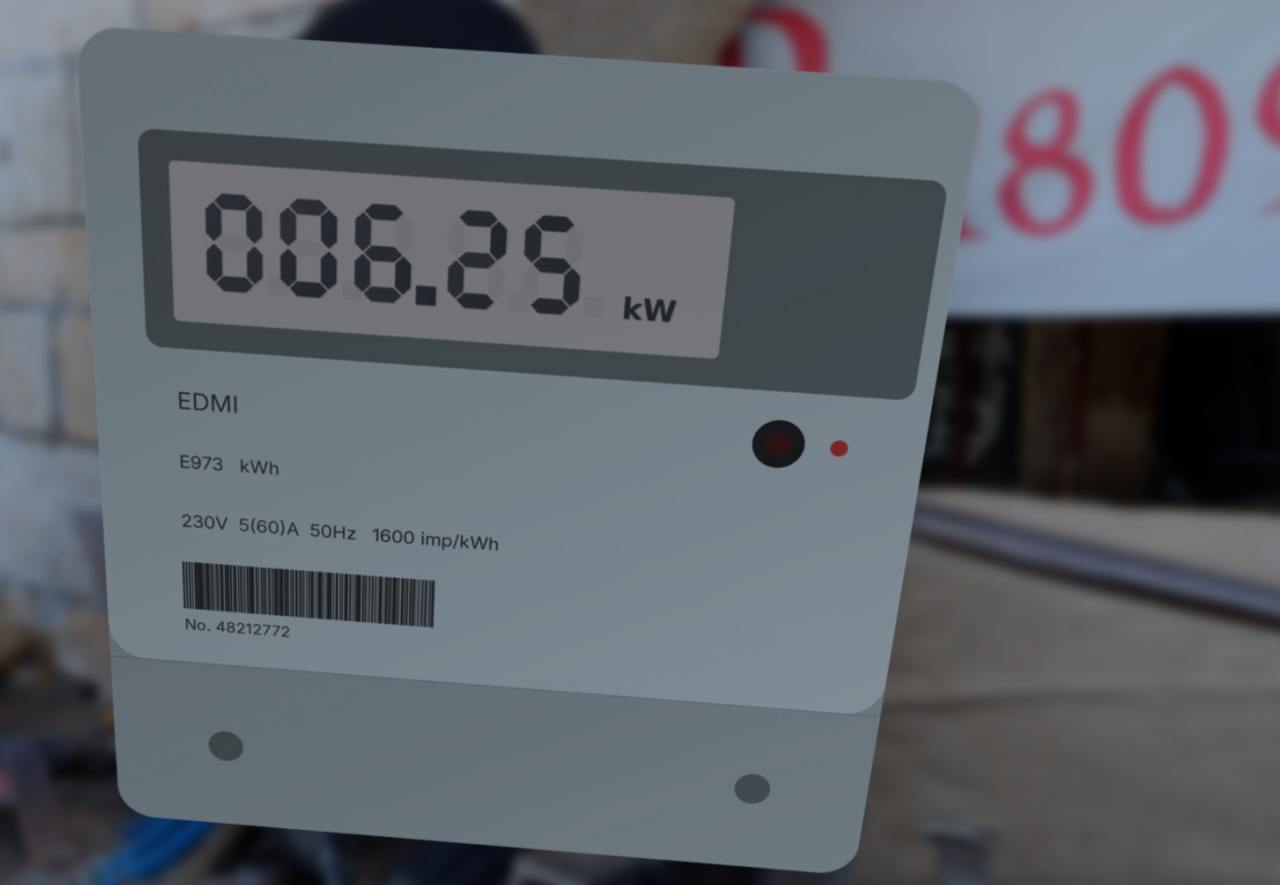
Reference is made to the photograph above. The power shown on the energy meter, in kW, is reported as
6.25 kW
